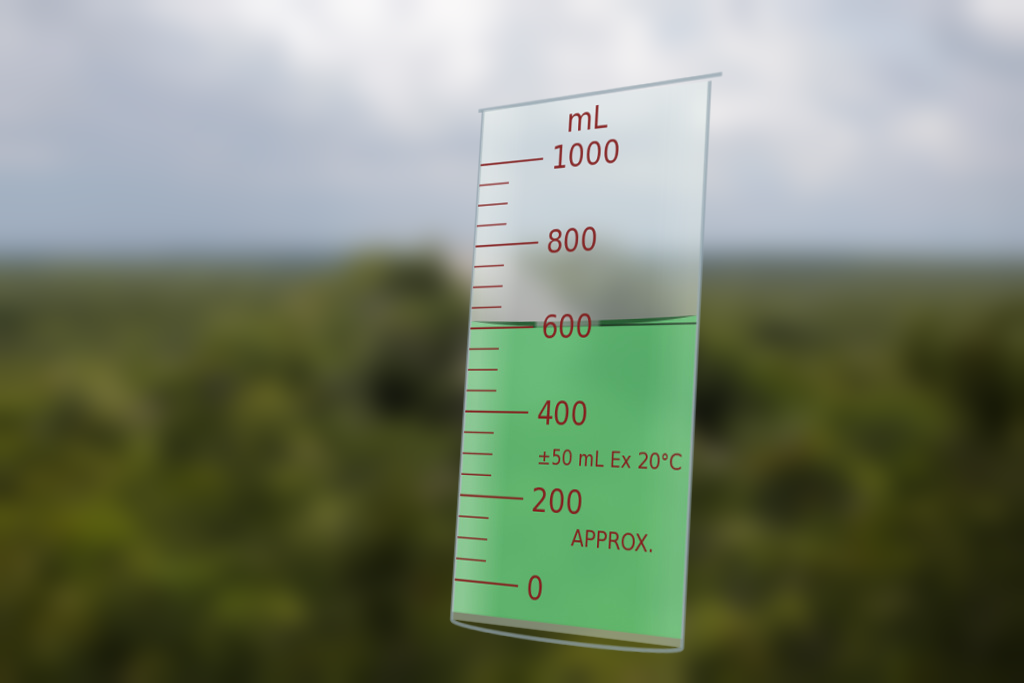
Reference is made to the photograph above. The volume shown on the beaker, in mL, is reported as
600 mL
